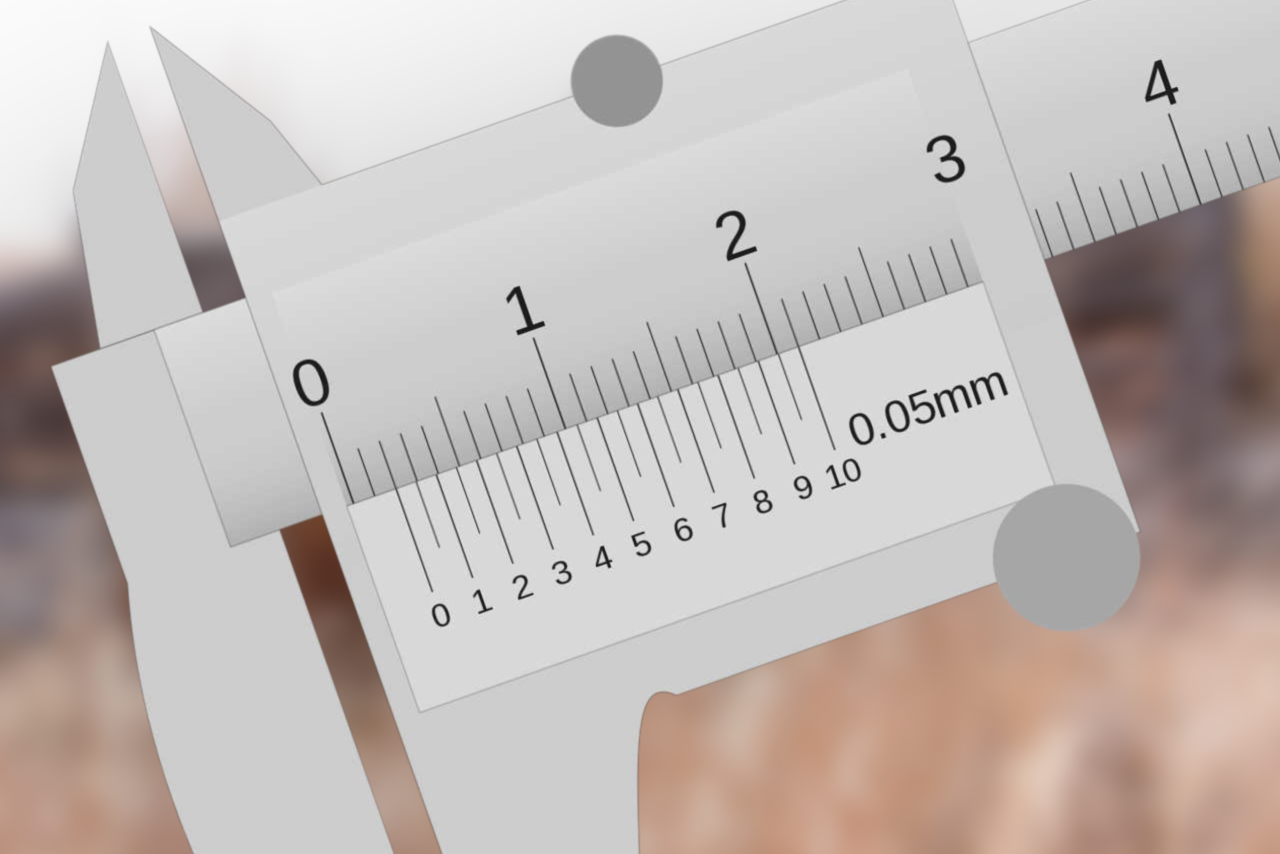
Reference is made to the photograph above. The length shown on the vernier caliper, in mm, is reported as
2.0 mm
